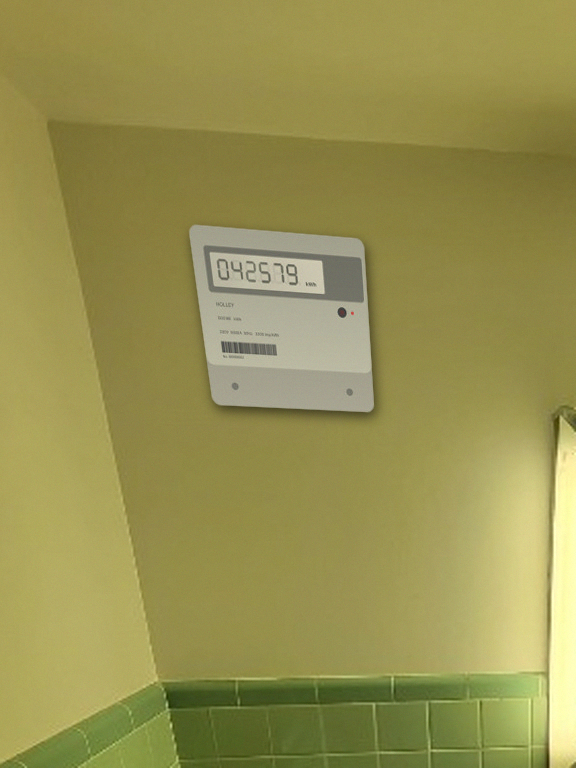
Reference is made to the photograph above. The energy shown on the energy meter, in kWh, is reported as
42579 kWh
